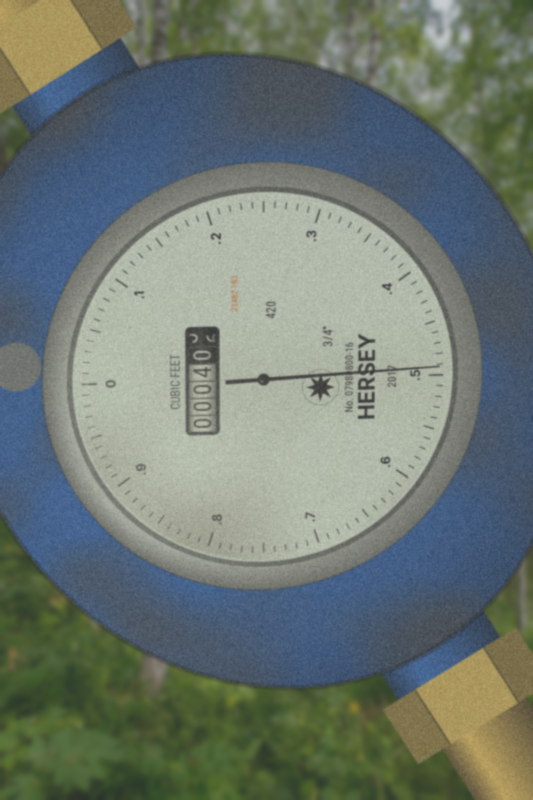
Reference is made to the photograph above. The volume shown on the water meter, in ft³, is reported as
405.49 ft³
